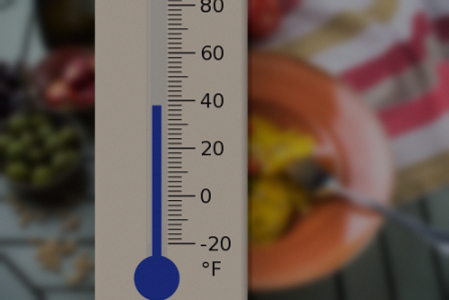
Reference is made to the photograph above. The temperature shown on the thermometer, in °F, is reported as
38 °F
